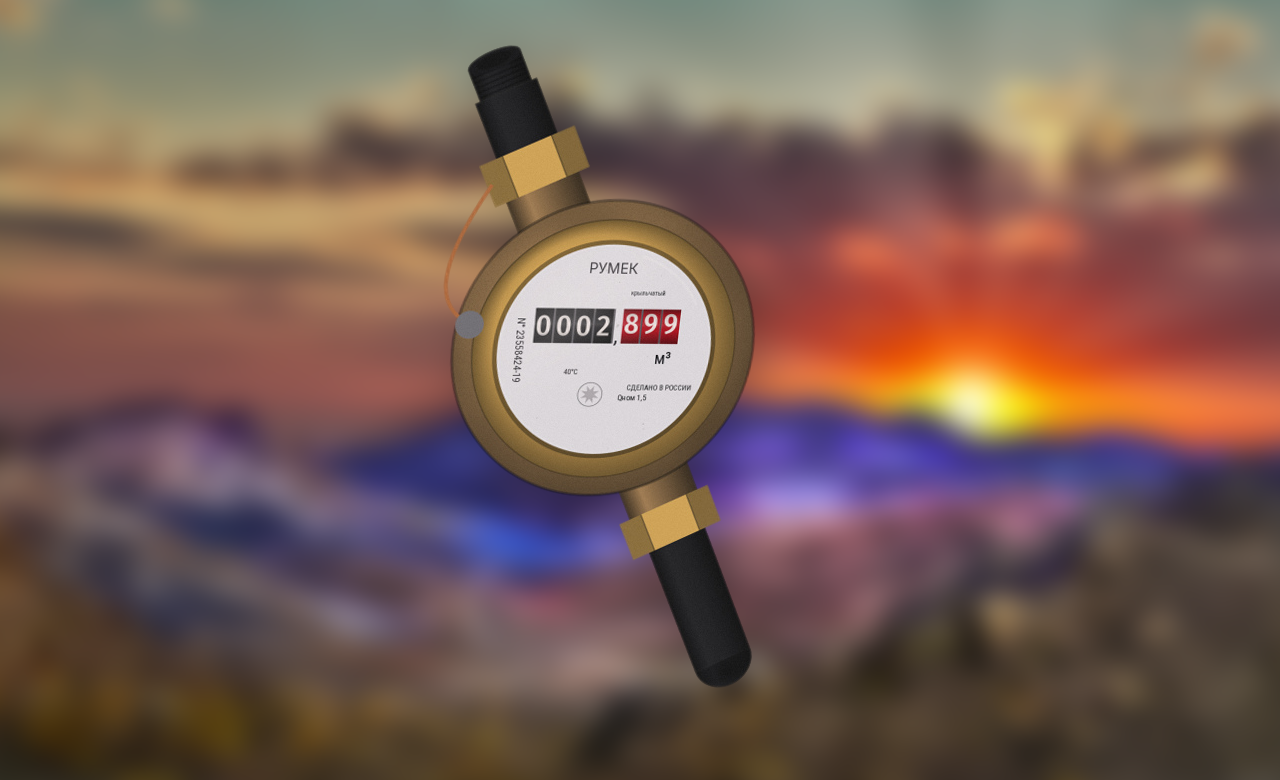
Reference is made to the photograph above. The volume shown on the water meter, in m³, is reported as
2.899 m³
